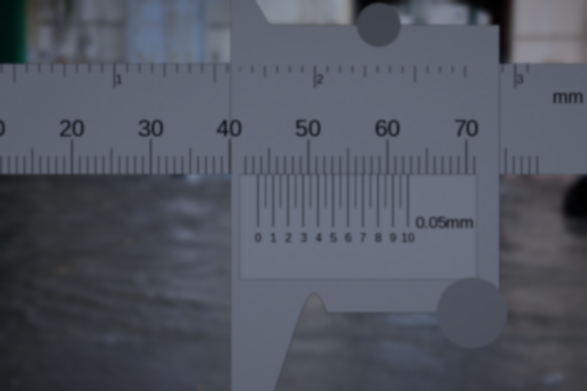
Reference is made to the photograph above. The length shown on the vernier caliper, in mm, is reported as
43.6 mm
